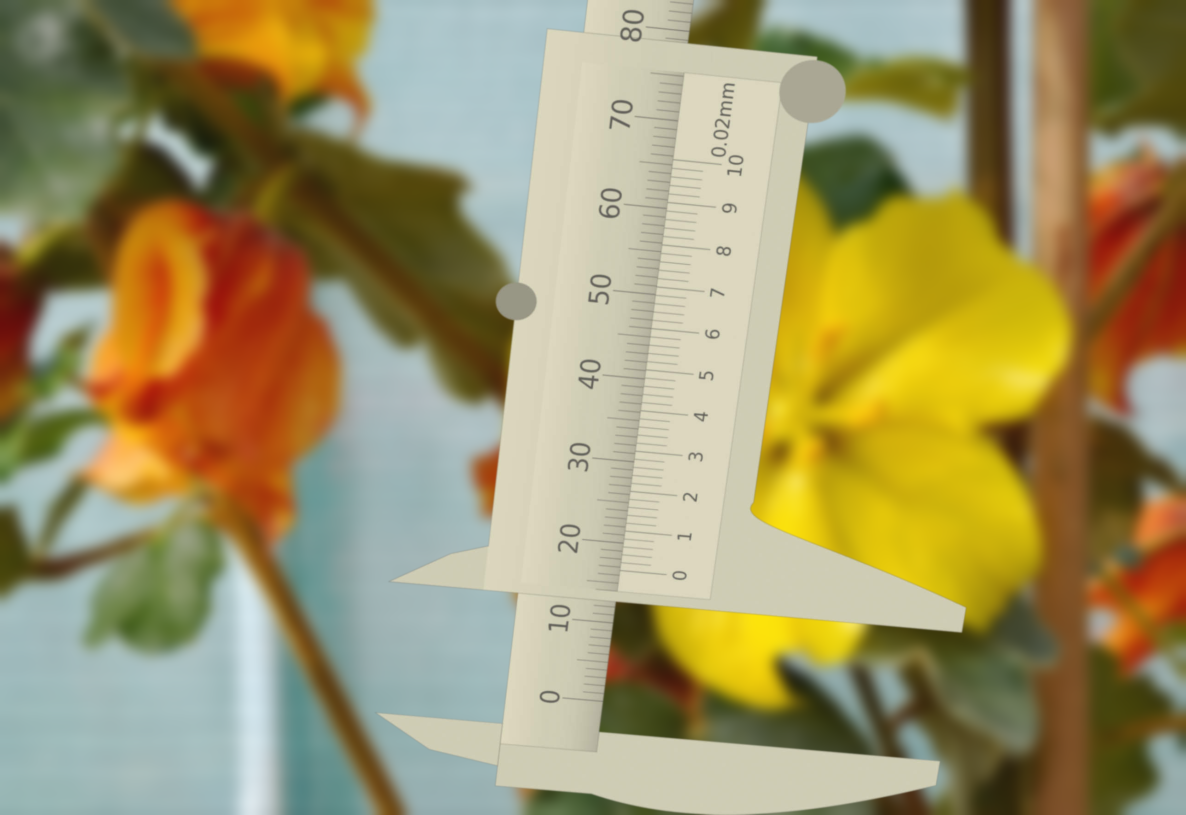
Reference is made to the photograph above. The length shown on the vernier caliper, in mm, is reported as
16.6 mm
